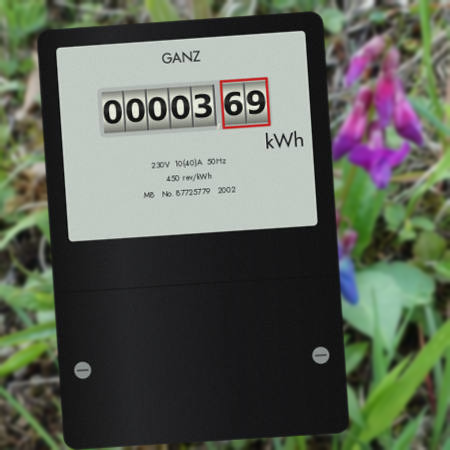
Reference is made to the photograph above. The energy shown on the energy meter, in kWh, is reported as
3.69 kWh
